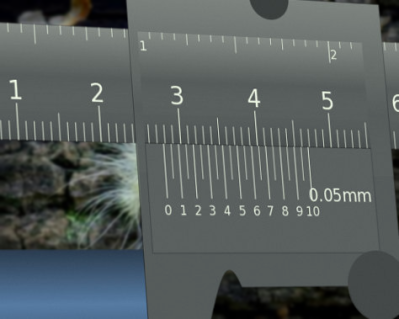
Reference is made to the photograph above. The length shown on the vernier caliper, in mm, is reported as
27.8 mm
